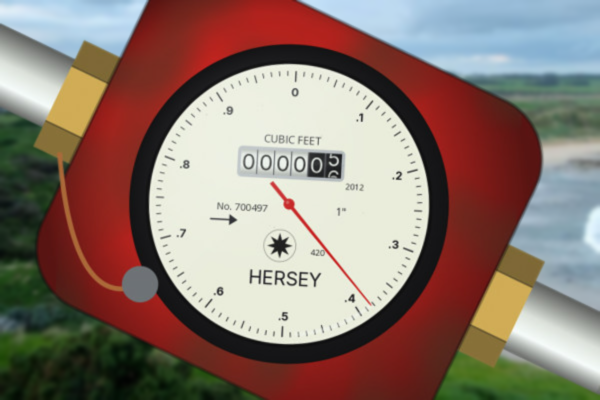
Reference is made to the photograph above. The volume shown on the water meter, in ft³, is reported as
5.38 ft³
